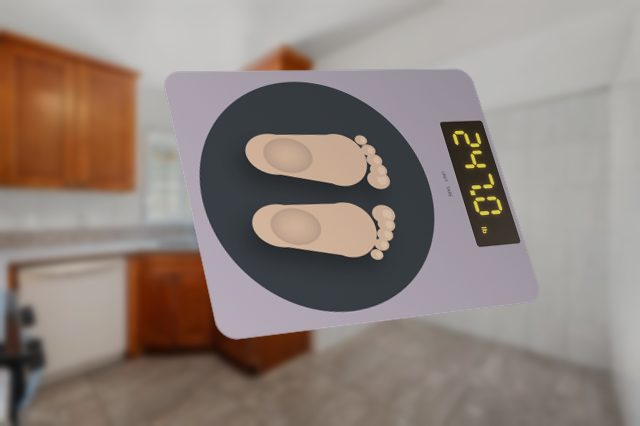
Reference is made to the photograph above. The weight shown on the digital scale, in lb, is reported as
247.0 lb
